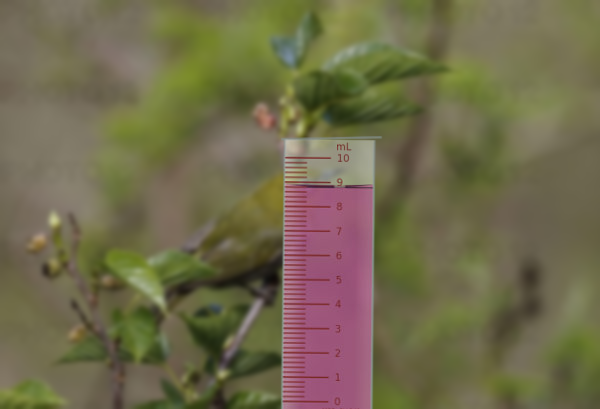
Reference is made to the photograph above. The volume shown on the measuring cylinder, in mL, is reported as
8.8 mL
